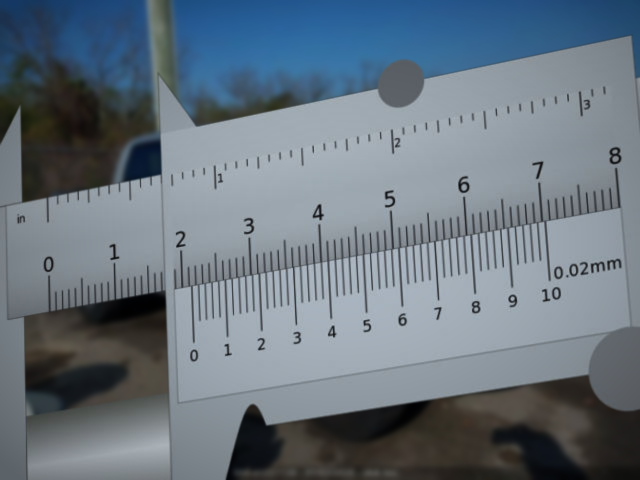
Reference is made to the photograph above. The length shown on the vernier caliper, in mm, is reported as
21.4 mm
